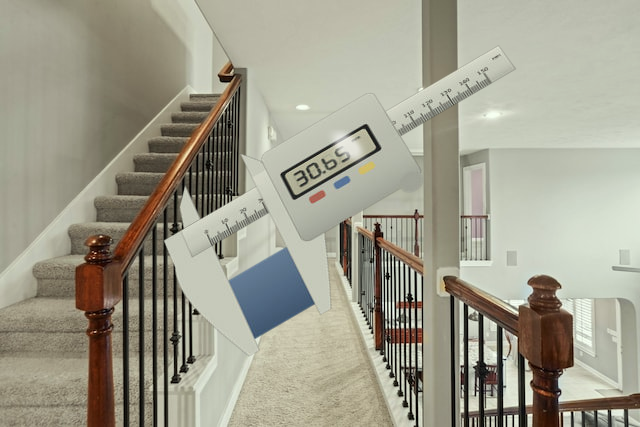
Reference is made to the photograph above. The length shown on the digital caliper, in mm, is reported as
30.65 mm
